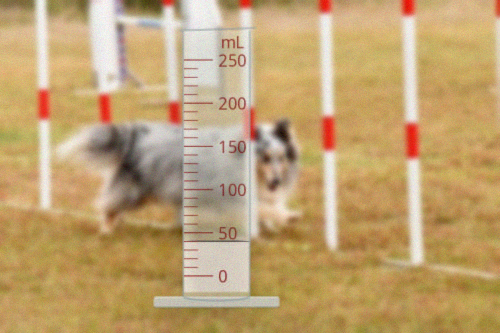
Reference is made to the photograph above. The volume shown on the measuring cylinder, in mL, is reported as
40 mL
